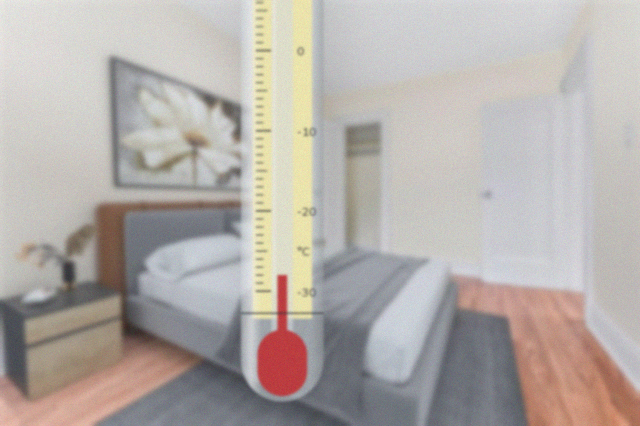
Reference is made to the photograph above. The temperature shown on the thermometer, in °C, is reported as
-28 °C
